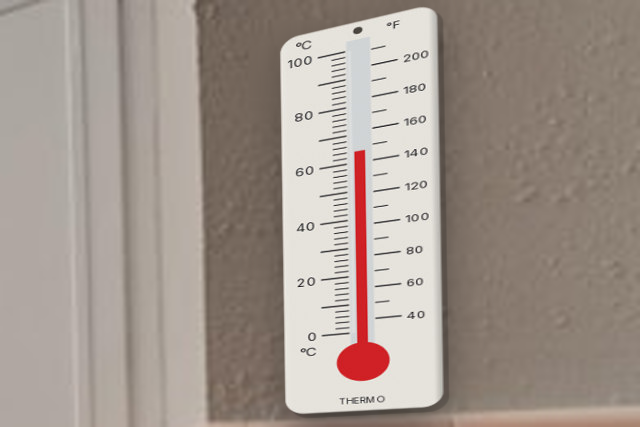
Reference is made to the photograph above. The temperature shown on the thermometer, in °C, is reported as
64 °C
